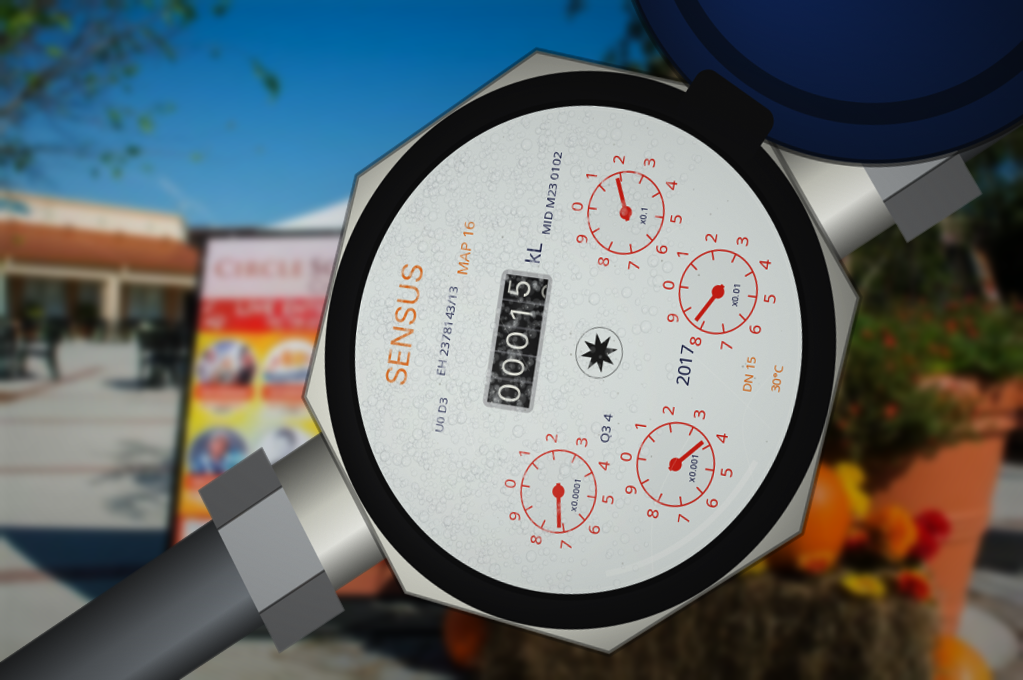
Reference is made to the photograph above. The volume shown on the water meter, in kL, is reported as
15.1837 kL
